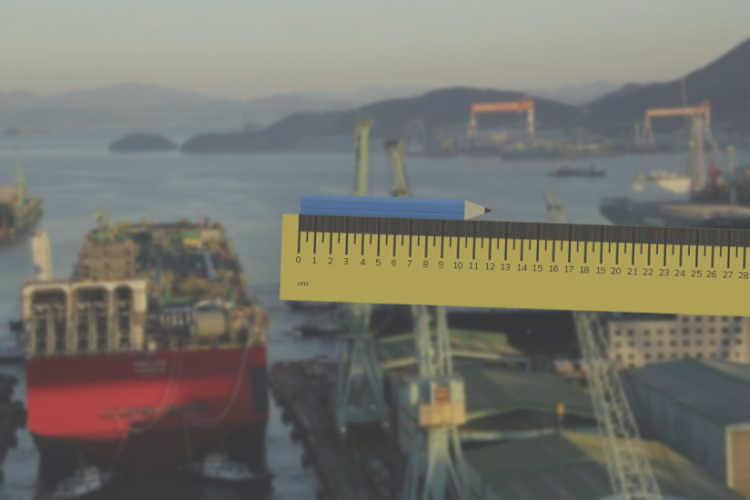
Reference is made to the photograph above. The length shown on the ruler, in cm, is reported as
12 cm
